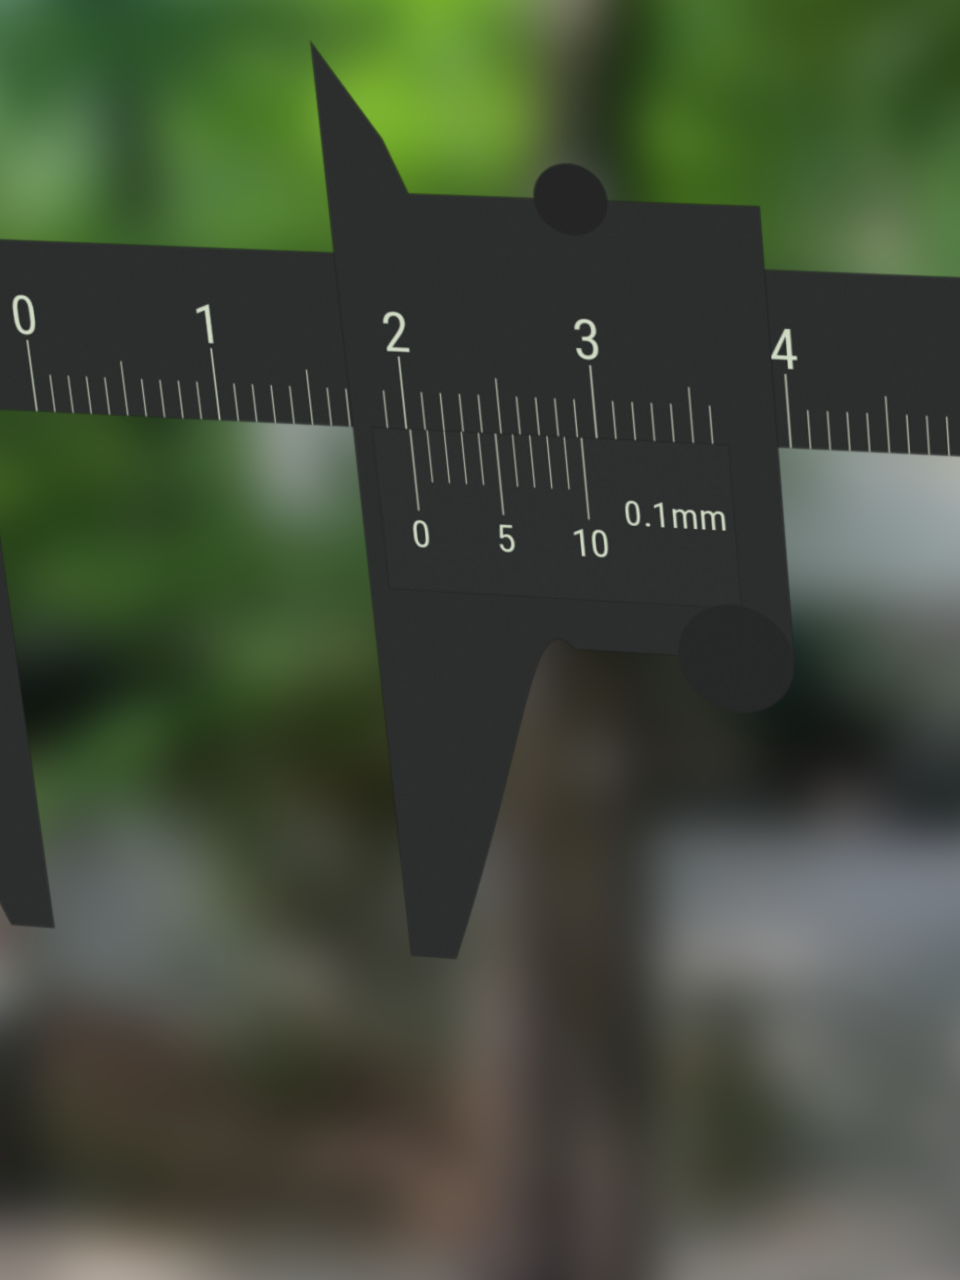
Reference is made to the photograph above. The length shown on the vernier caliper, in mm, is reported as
20.2 mm
